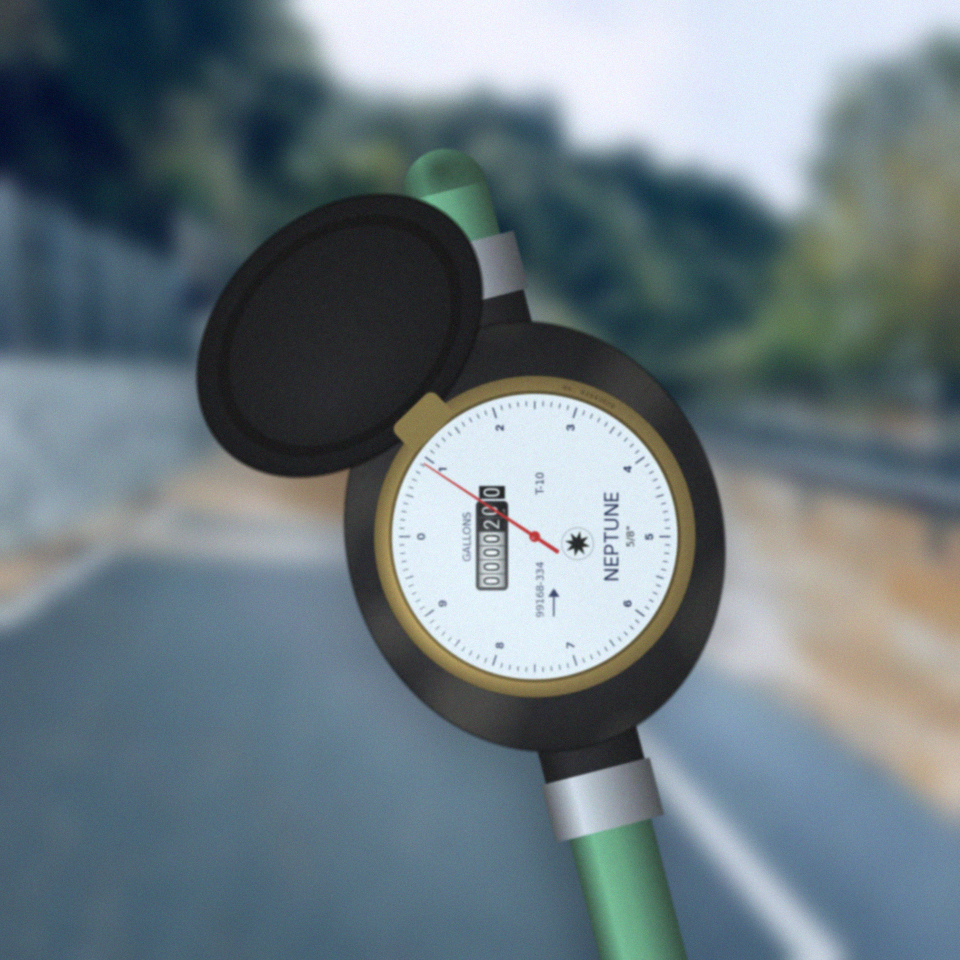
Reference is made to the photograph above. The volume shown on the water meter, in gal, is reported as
200.9 gal
